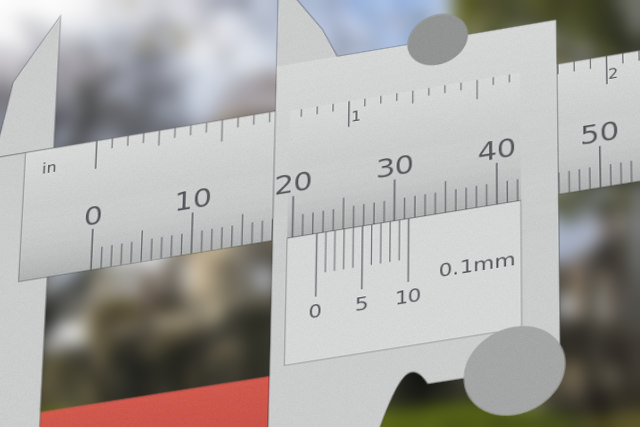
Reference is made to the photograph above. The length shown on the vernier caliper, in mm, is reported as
22.4 mm
